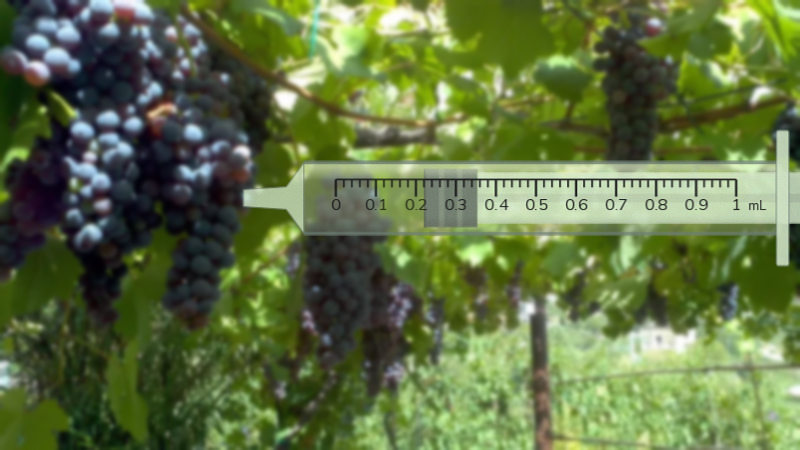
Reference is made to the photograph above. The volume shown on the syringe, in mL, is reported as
0.22 mL
